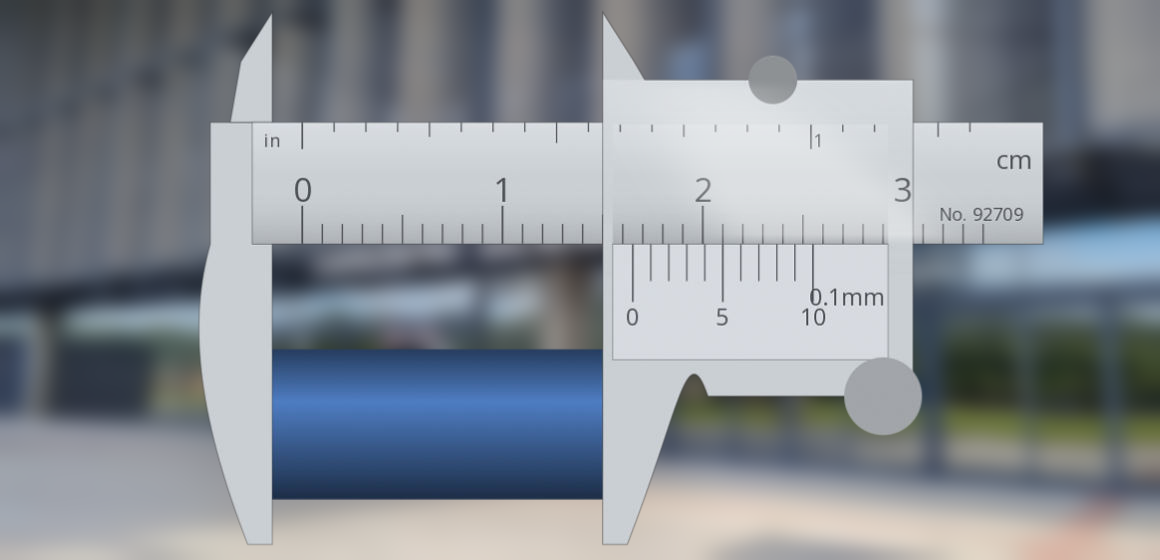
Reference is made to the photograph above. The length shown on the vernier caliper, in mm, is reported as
16.5 mm
